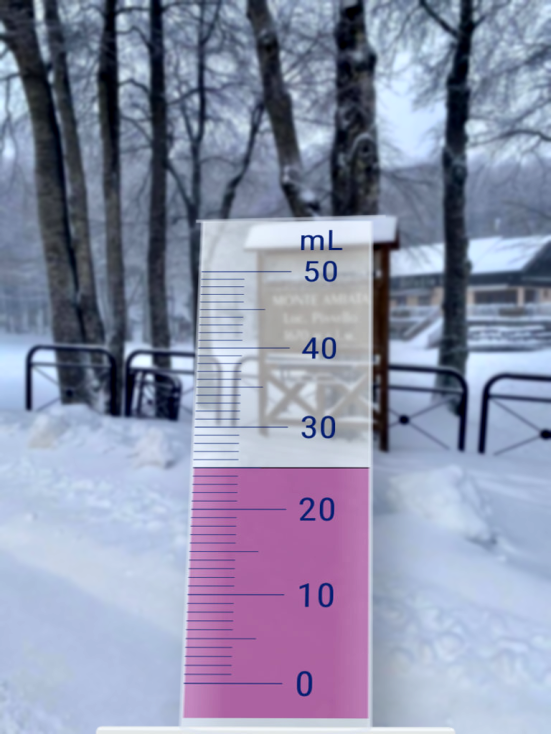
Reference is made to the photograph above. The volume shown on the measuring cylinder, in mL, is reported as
25 mL
